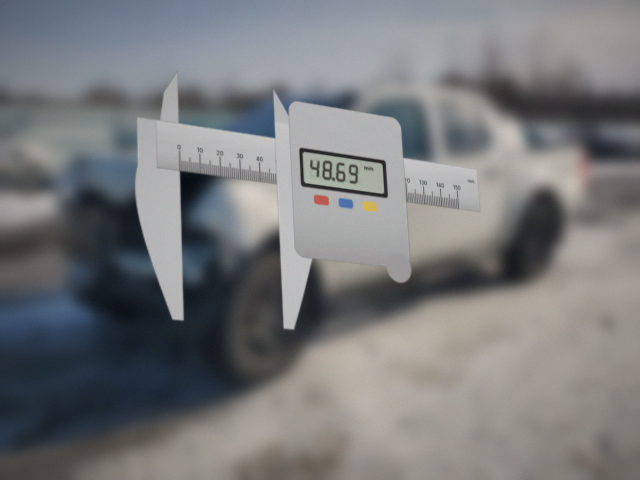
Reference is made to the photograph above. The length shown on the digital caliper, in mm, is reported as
48.69 mm
